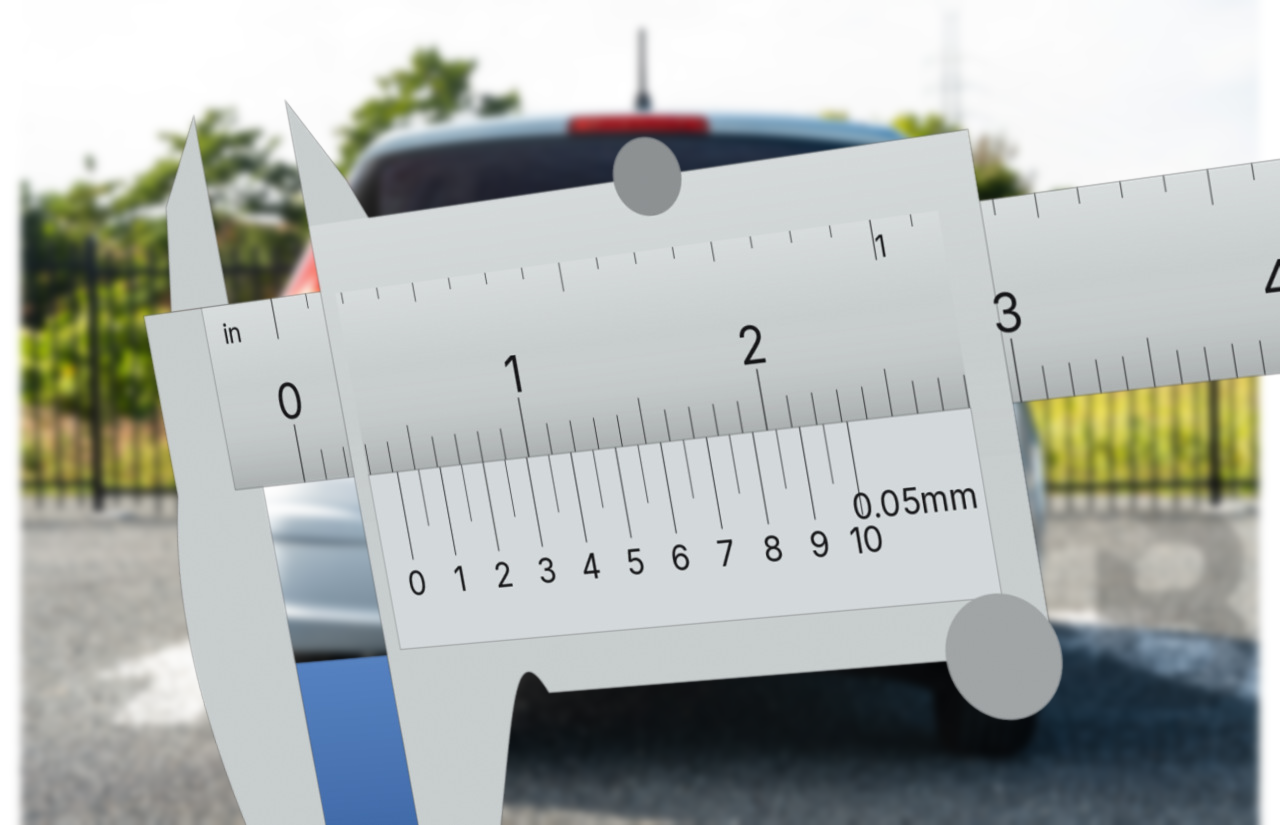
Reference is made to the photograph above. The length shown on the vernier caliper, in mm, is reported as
4.2 mm
